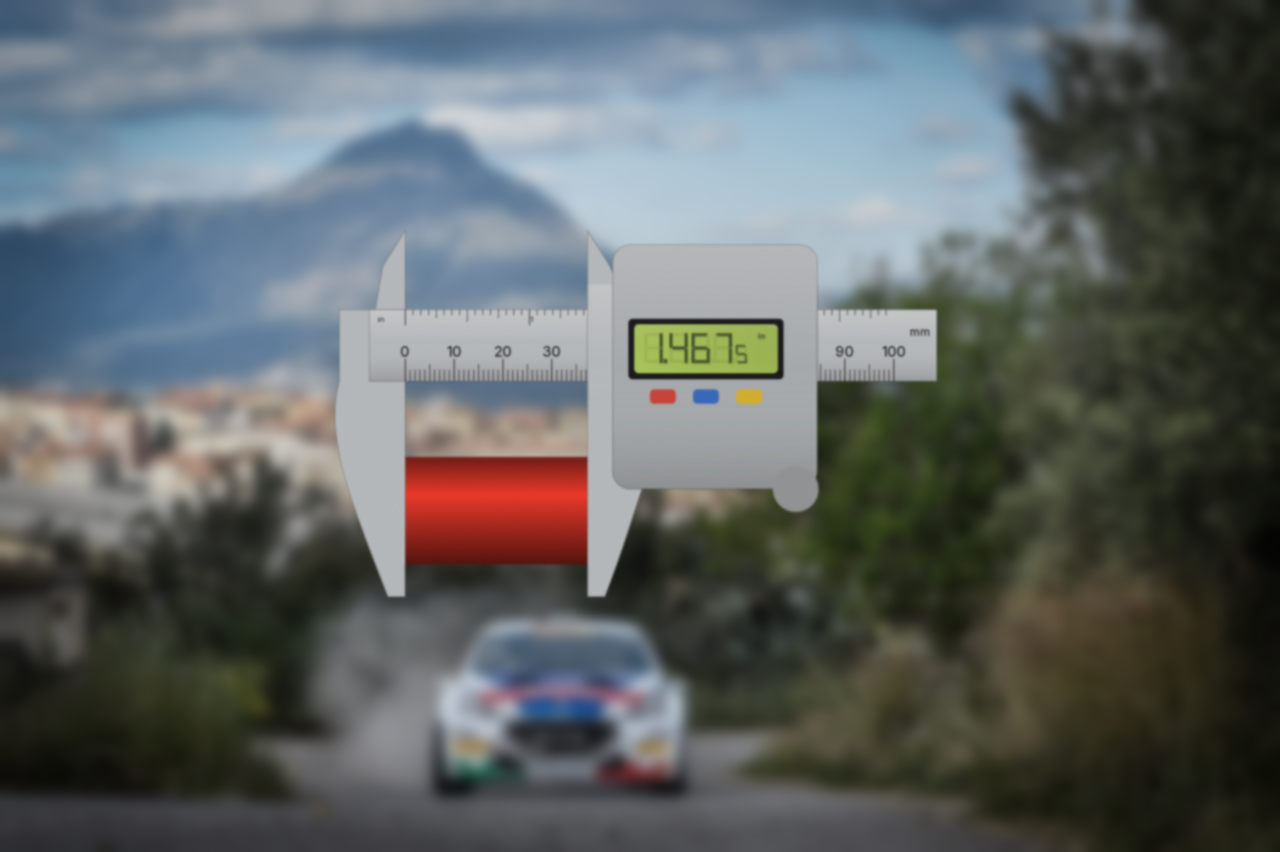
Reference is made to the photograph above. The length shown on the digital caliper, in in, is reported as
1.4675 in
